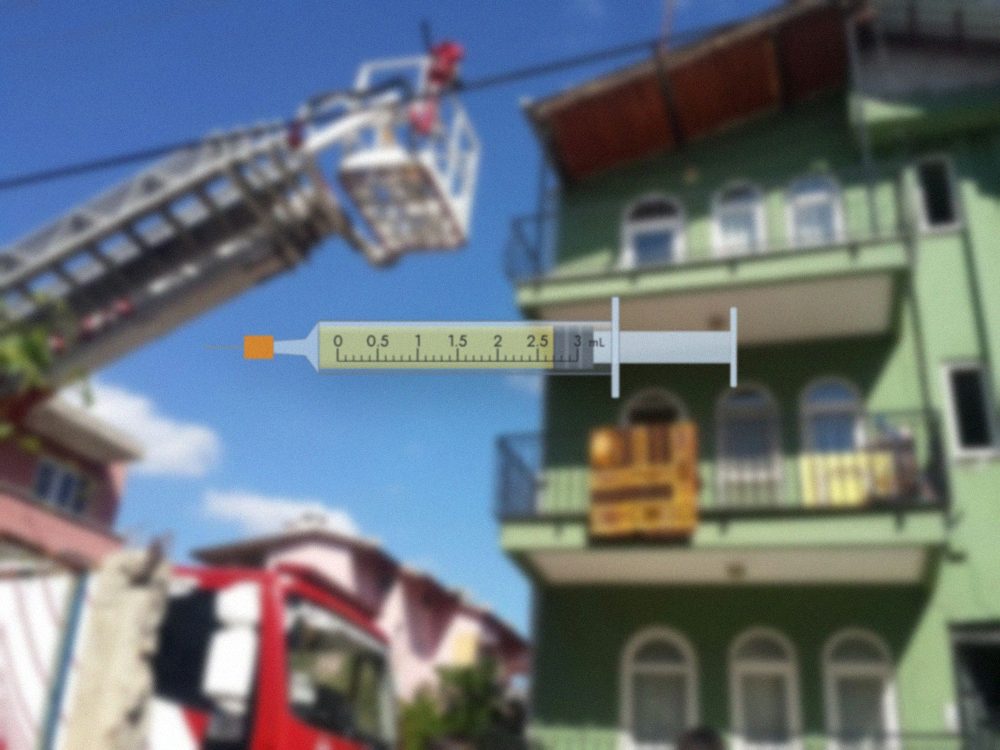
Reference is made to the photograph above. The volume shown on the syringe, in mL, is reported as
2.7 mL
